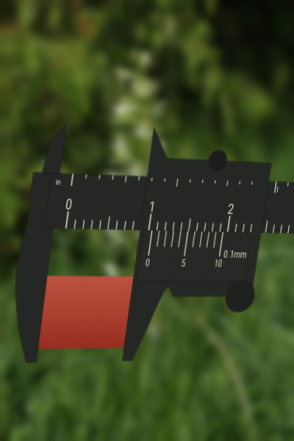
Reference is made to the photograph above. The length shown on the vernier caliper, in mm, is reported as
10.4 mm
